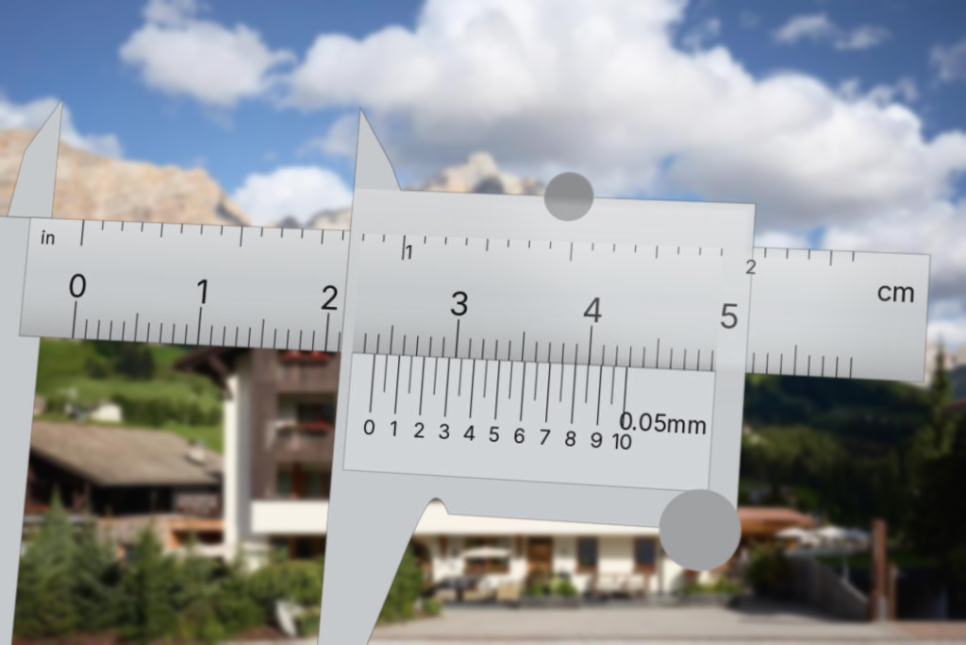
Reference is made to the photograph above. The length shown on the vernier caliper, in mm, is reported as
23.8 mm
